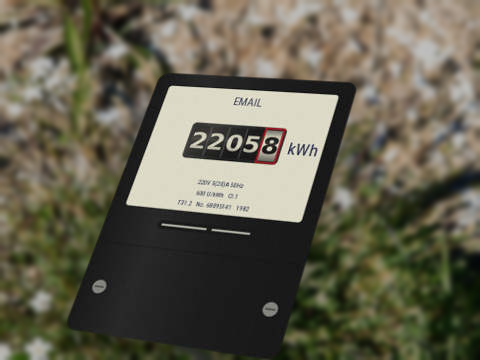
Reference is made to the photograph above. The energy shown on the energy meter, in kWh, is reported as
2205.8 kWh
